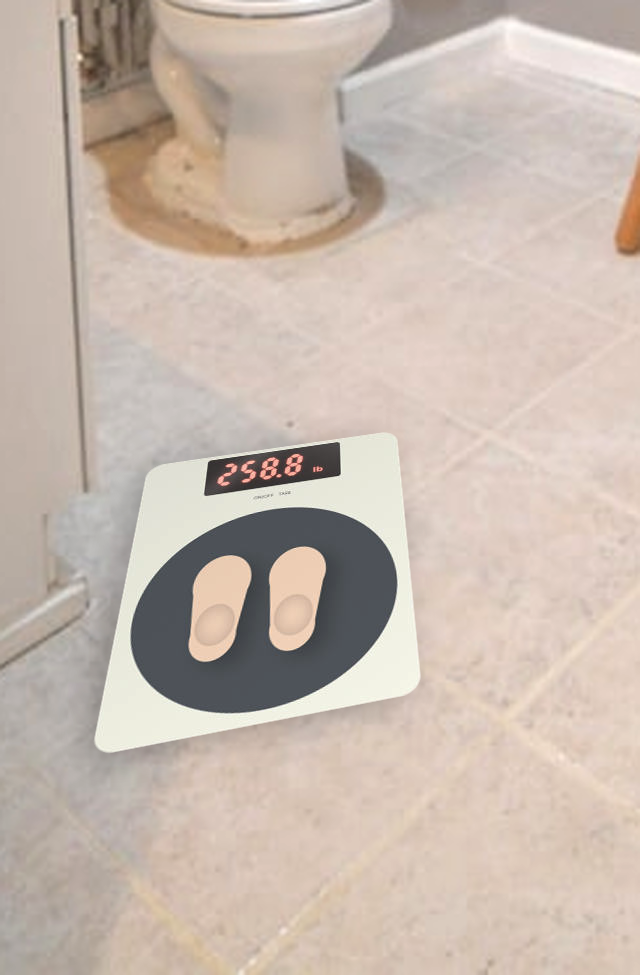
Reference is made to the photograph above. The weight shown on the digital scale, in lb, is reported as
258.8 lb
